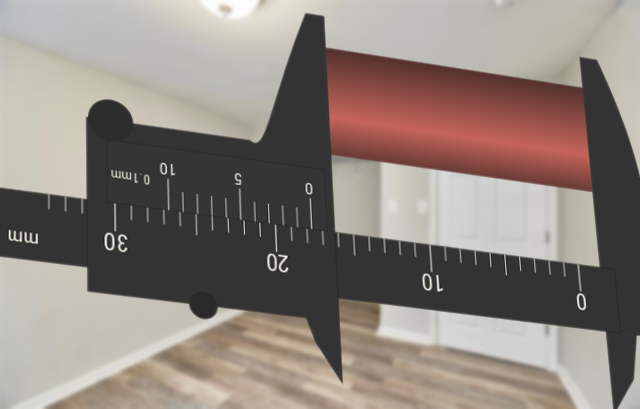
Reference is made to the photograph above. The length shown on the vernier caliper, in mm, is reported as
17.7 mm
